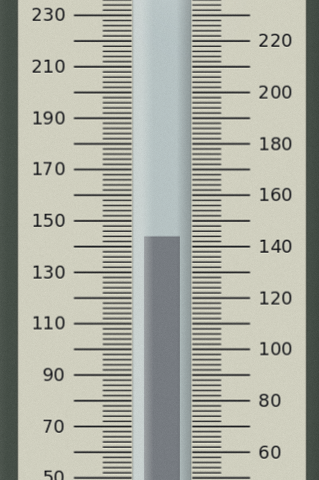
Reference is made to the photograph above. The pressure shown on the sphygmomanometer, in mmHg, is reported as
144 mmHg
